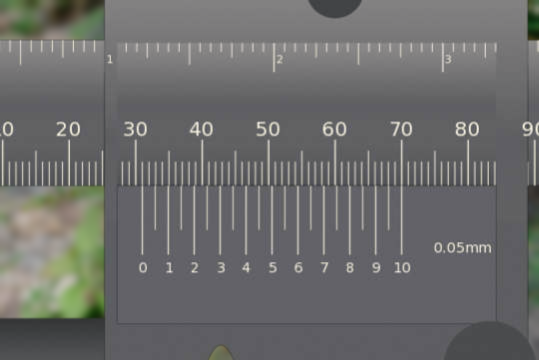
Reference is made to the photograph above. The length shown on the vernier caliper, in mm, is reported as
31.0 mm
